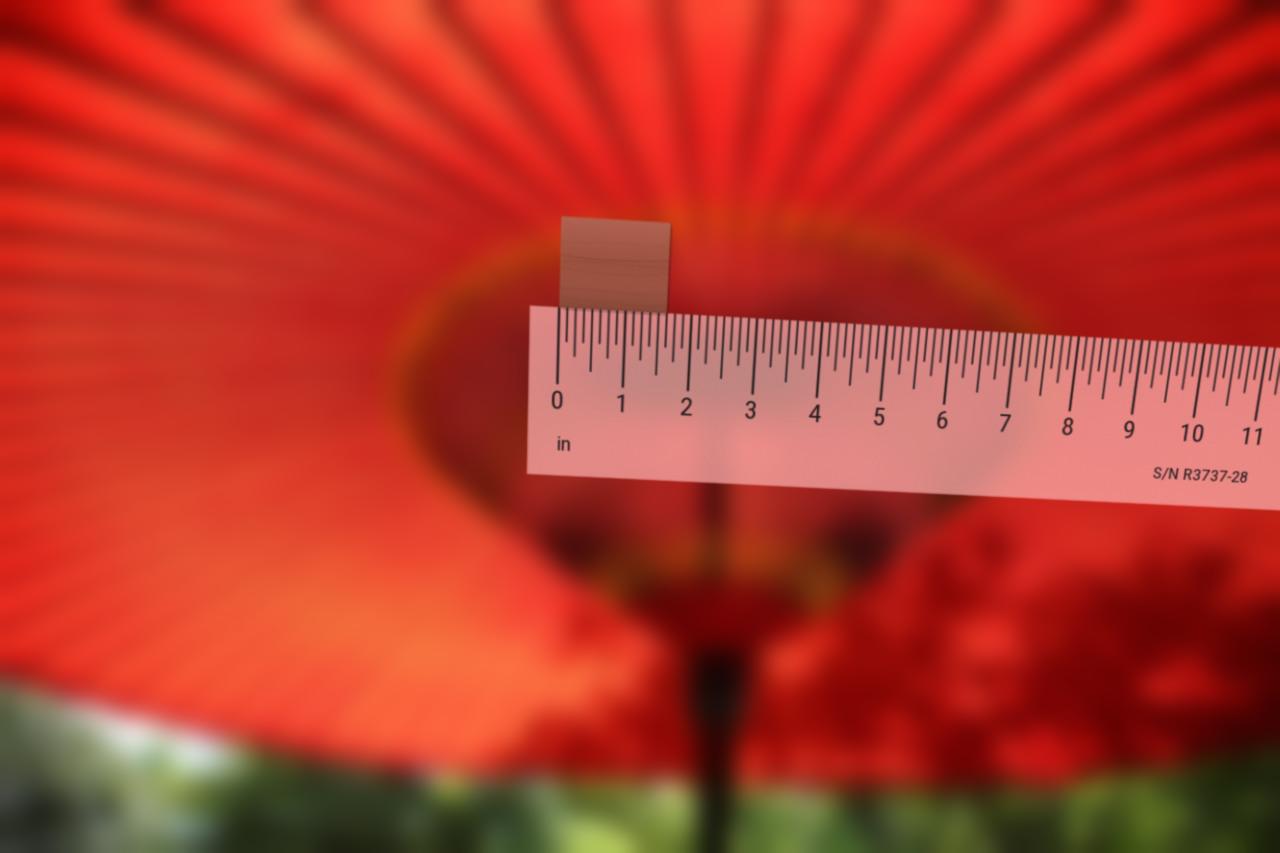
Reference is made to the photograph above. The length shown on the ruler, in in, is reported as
1.625 in
